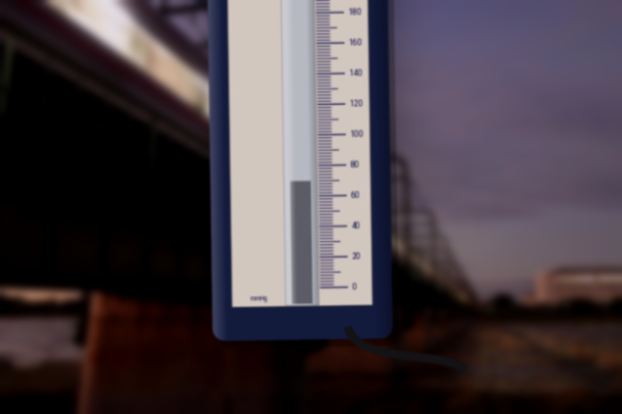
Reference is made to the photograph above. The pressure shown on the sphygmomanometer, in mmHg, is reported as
70 mmHg
